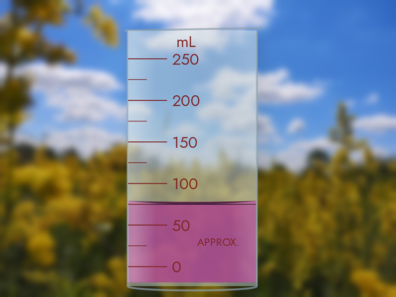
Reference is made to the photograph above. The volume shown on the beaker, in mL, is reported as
75 mL
